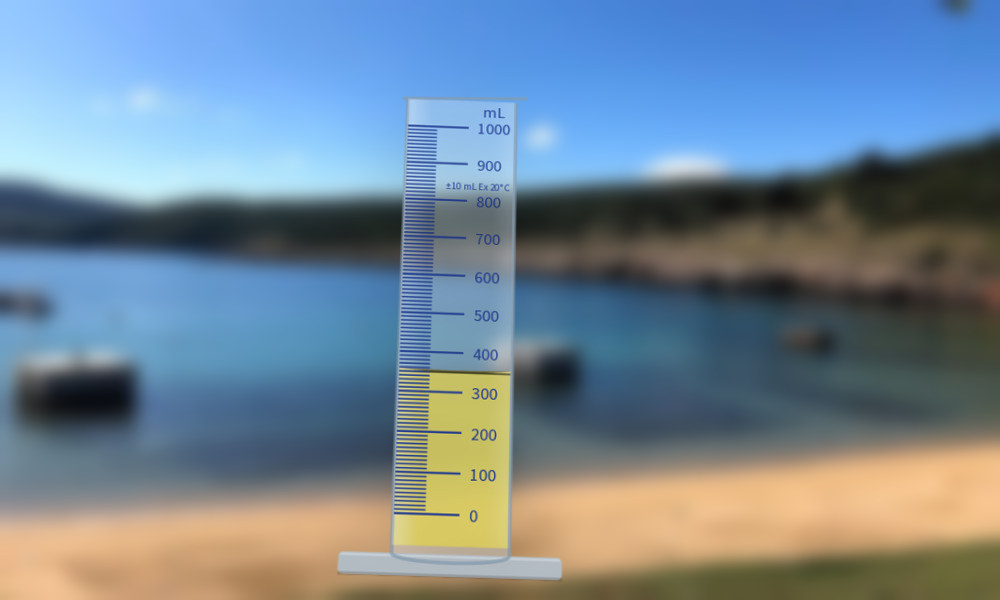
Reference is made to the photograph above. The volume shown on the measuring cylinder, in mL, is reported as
350 mL
